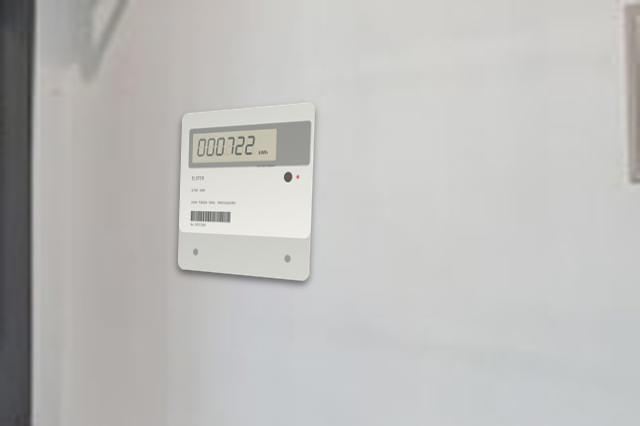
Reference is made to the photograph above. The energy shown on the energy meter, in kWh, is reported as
722 kWh
